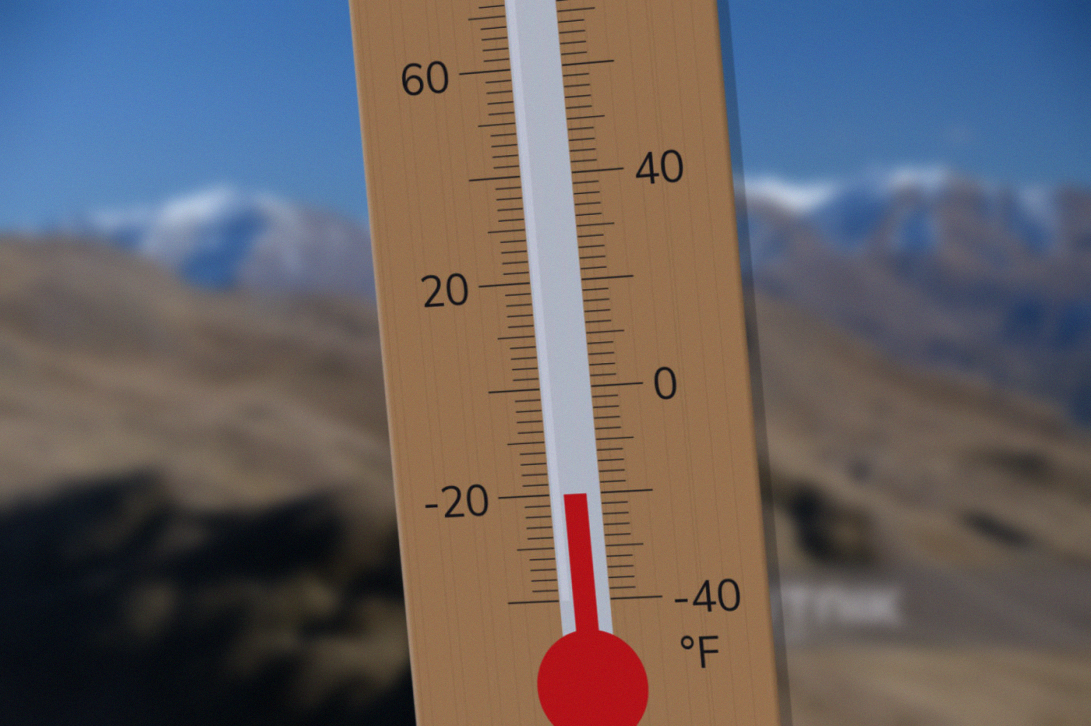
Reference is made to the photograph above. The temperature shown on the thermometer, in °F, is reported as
-20 °F
